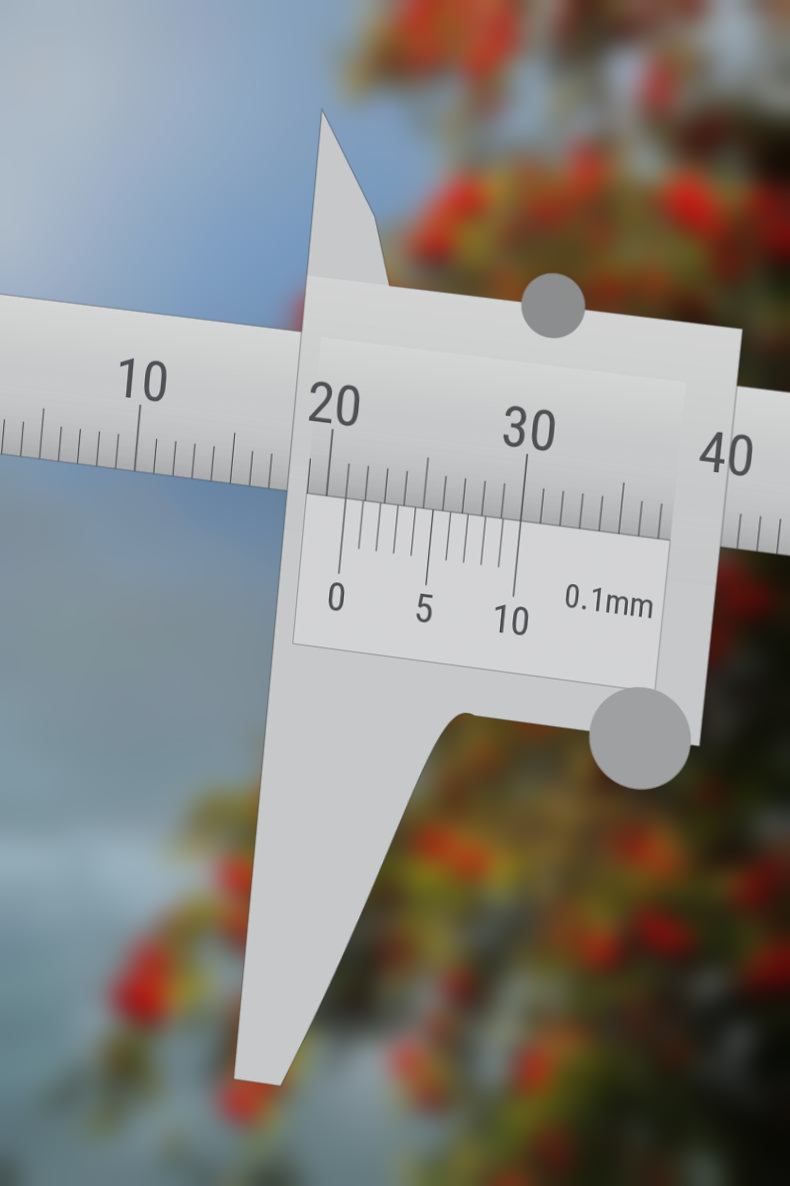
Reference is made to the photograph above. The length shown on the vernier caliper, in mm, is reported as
21.0 mm
